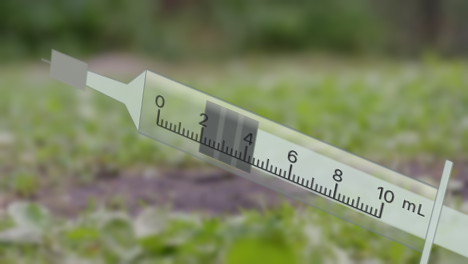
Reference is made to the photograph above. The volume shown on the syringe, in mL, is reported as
2 mL
